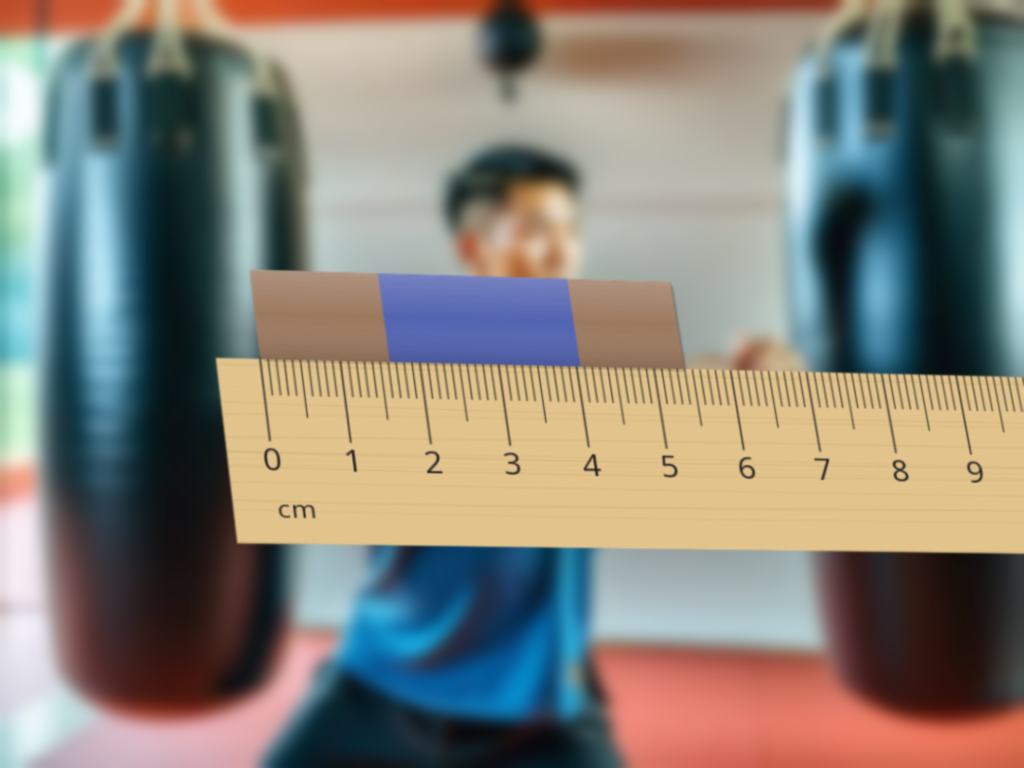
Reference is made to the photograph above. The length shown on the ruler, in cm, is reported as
5.4 cm
